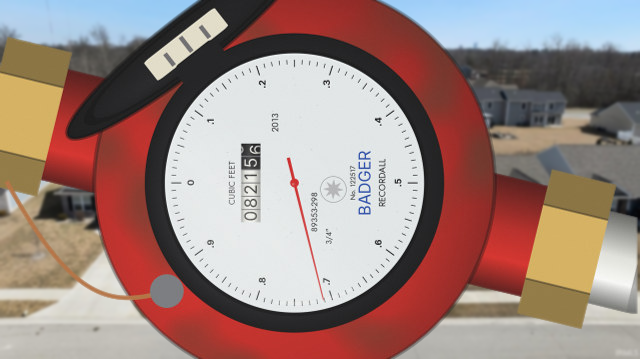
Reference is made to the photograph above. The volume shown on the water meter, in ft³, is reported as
82155.71 ft³
